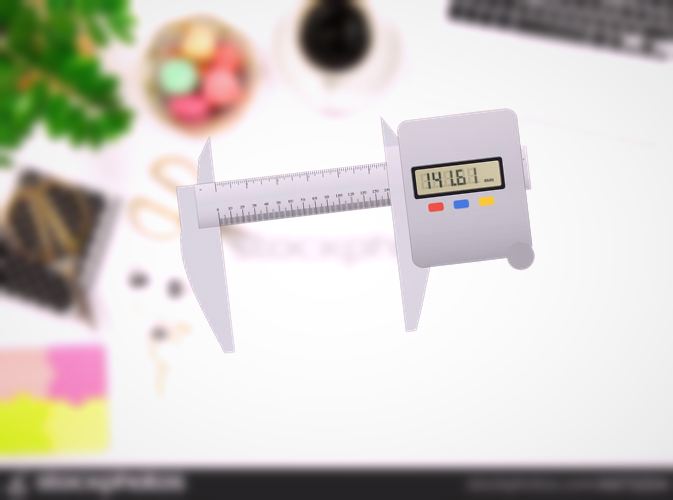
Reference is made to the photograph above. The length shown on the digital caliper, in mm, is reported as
141.61 mm
